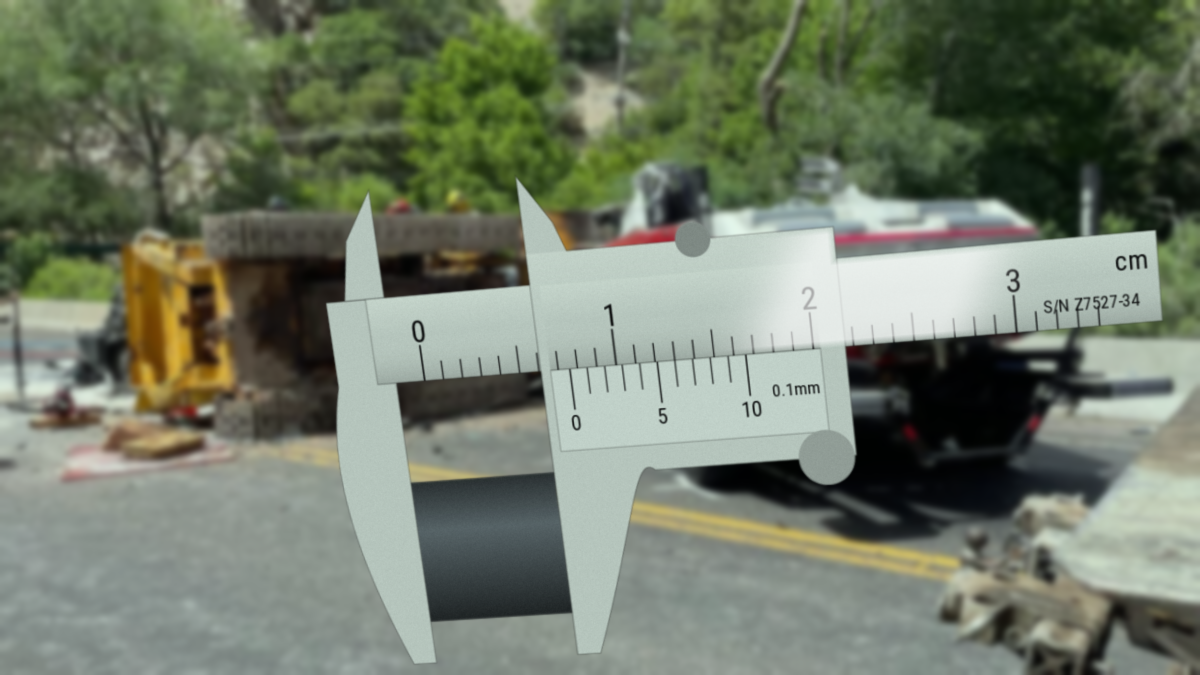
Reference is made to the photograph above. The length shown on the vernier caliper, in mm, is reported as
7.6 mm
